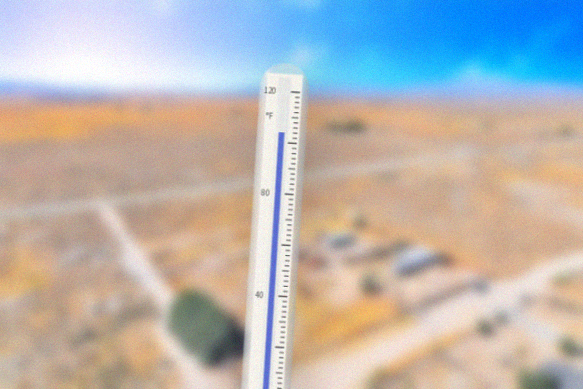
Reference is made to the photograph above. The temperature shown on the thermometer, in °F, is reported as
104 °F
